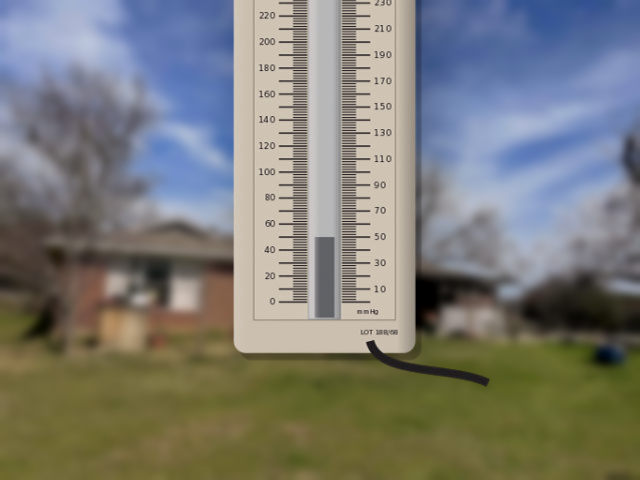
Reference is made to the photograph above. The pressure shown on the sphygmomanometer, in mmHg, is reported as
50 mmHg
